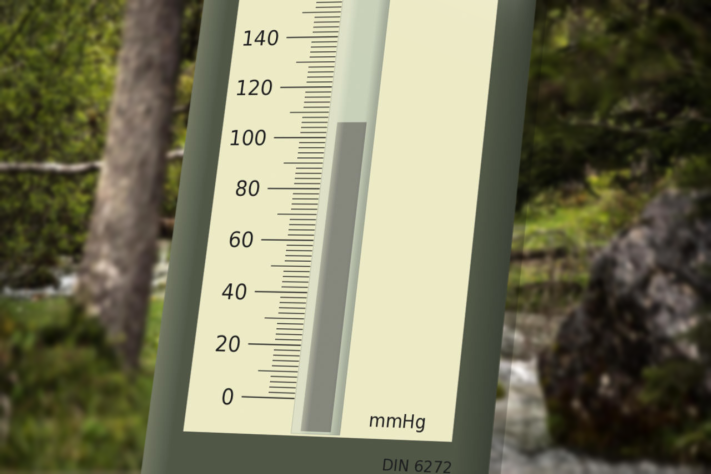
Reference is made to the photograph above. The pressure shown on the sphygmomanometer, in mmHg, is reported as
106 mmHg
